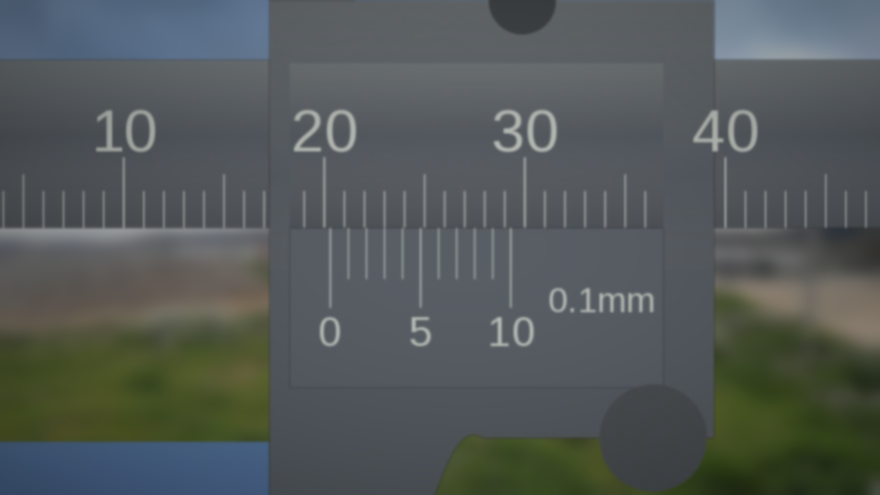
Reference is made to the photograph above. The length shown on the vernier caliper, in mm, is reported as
20.3 mm
